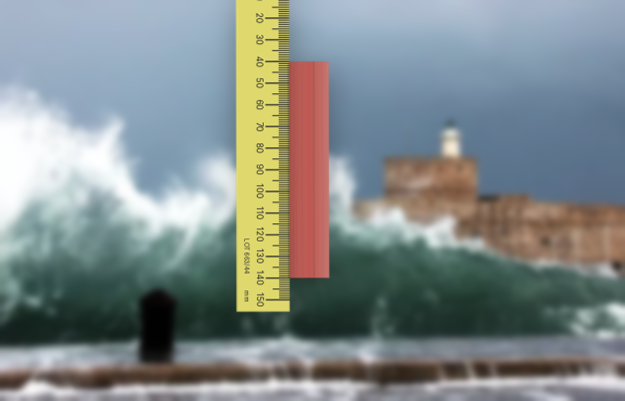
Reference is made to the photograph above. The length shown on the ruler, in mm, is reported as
100 mm
